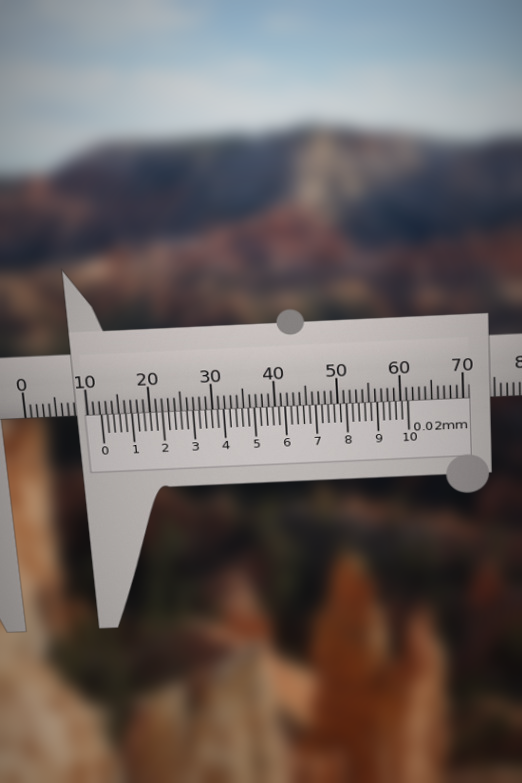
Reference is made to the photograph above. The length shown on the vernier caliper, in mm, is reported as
12.2 mm
